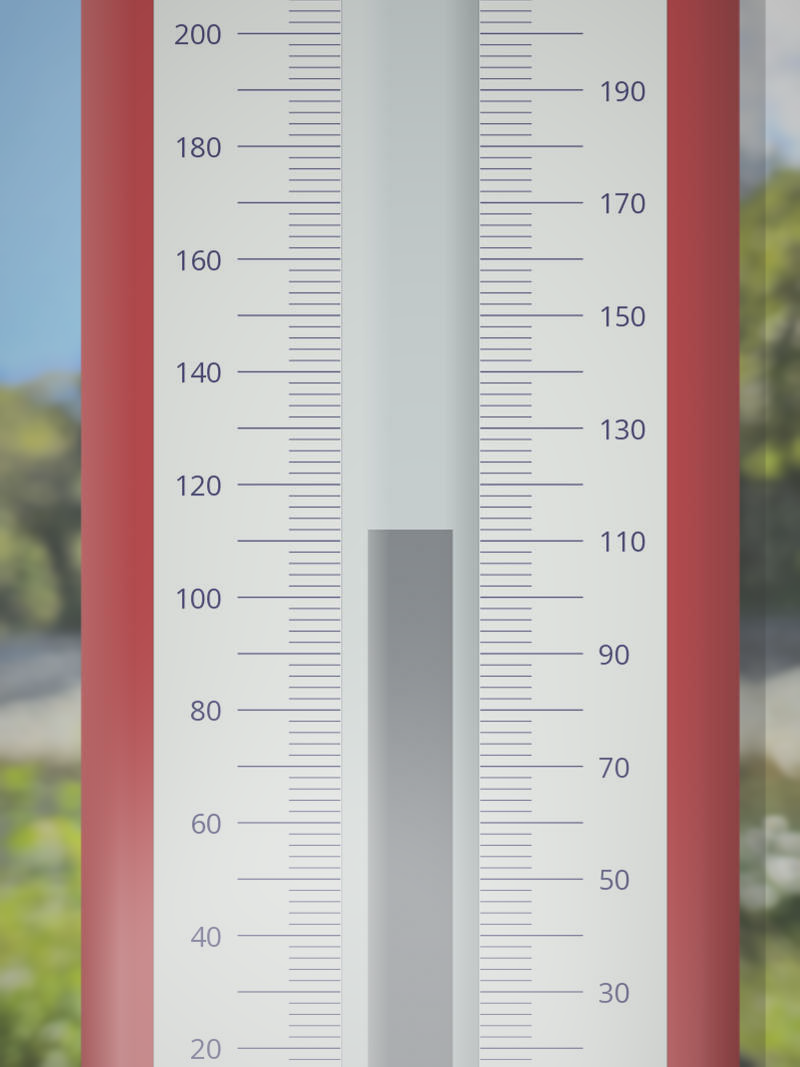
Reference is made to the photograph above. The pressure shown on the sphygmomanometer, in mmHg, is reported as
112 mmHg
